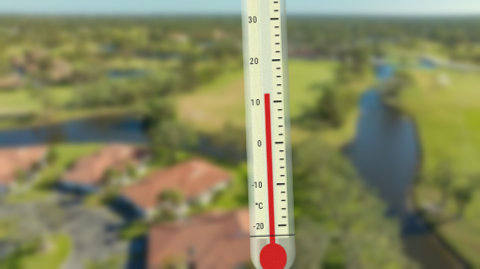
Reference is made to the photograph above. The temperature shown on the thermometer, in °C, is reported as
12 °C
